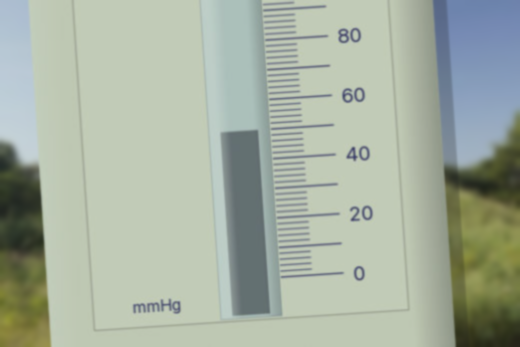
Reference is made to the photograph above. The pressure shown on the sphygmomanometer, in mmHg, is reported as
50 mmHg
